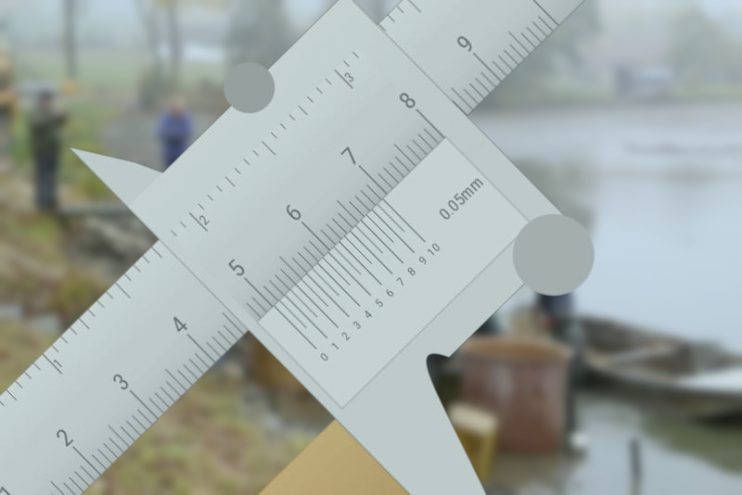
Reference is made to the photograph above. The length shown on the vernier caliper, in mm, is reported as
50.2 mm
